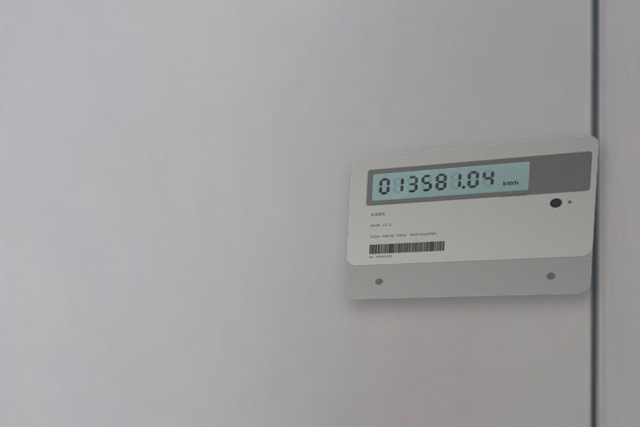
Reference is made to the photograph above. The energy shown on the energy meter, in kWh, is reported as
13581.04 kWh
